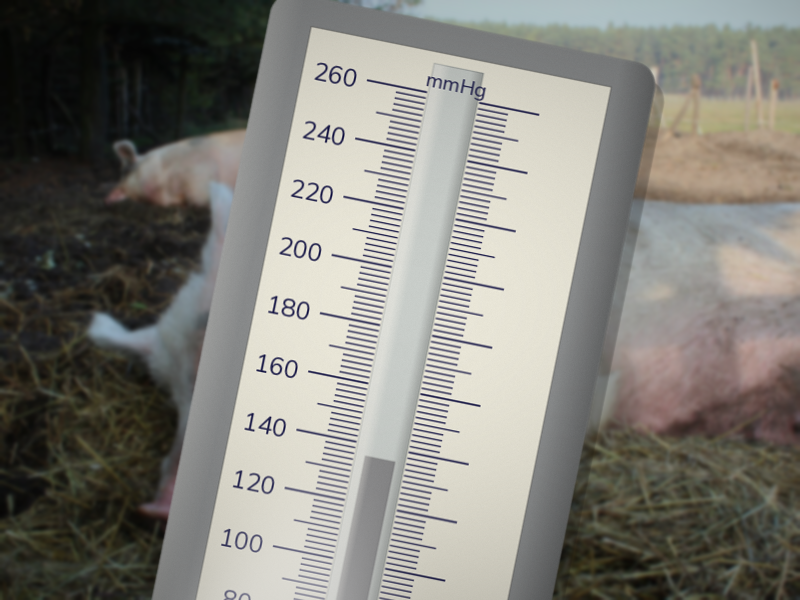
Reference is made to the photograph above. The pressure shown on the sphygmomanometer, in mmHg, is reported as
136 mmHg
